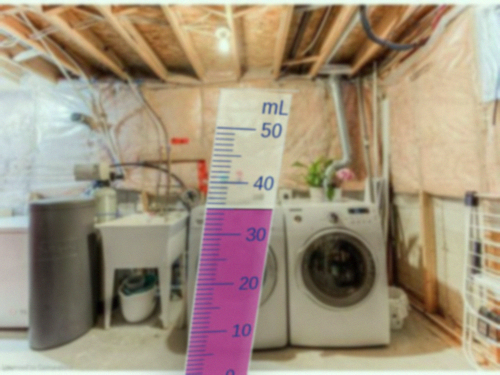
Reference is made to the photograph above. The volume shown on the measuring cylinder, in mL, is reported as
35 mL
